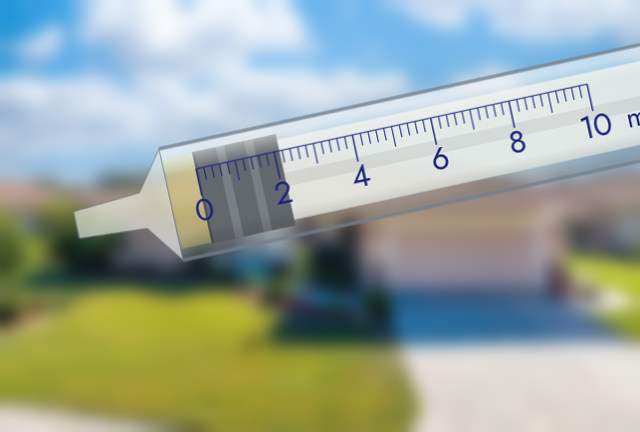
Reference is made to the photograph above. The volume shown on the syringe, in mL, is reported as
0 mL
